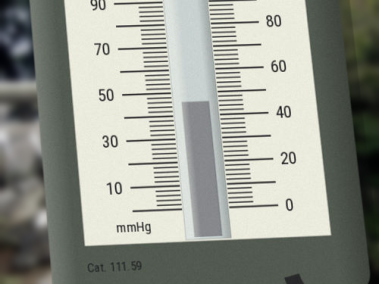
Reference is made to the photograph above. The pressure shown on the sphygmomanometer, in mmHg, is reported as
46 mmHg
